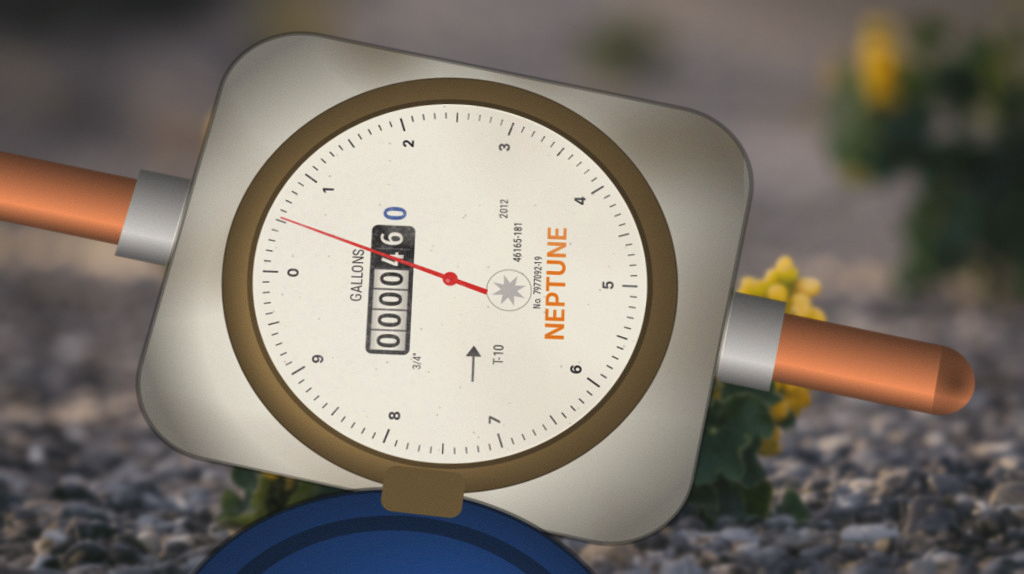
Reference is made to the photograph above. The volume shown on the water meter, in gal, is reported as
460.5 gal
